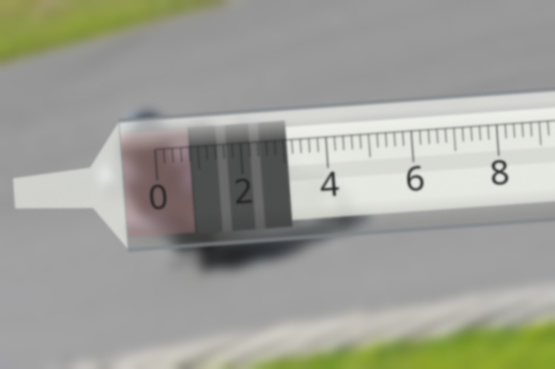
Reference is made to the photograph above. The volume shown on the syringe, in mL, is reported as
0.8 mL
